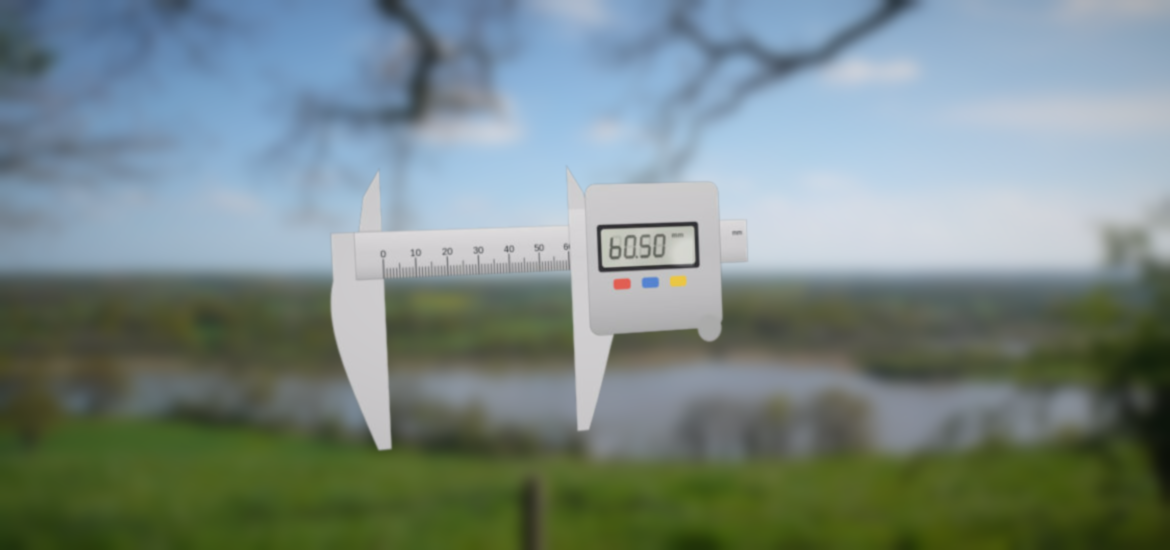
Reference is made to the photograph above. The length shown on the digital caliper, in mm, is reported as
60.50 mm
